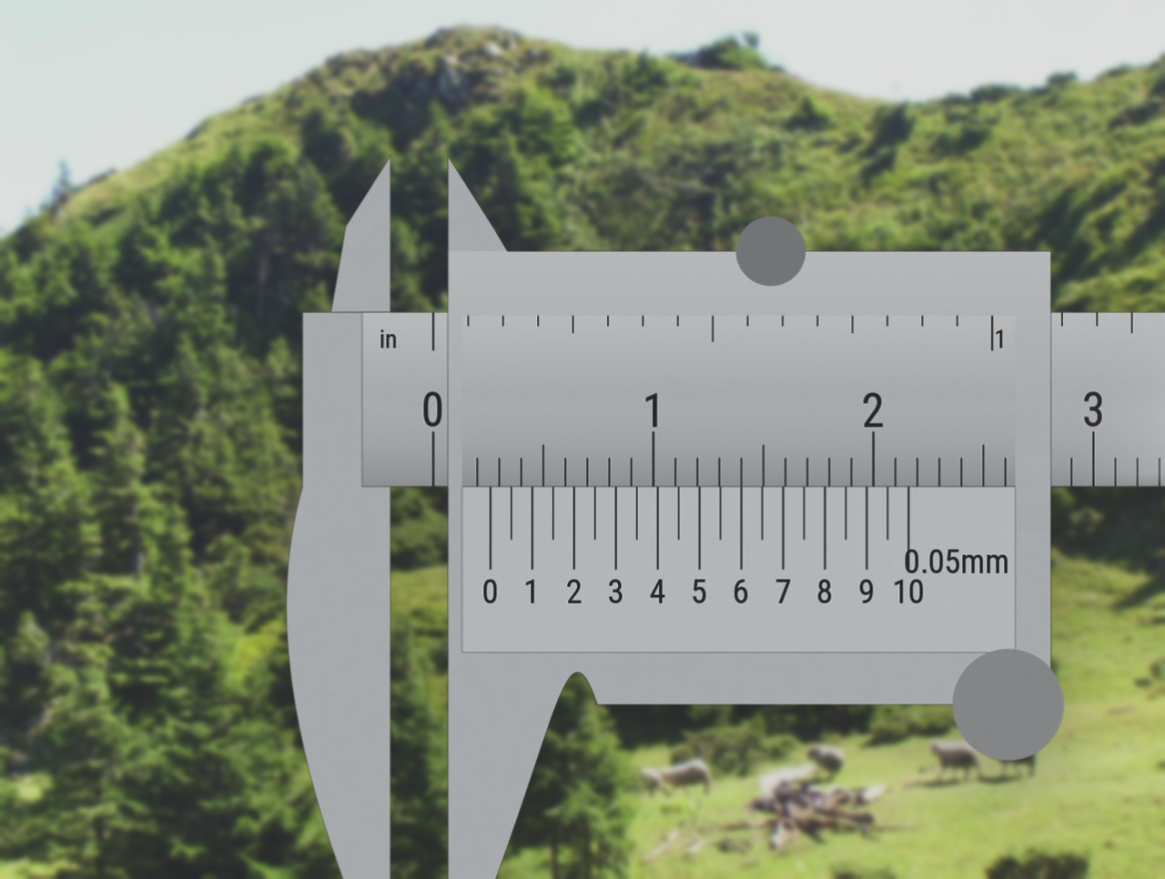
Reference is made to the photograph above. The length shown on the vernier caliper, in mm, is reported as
2.60 mm
